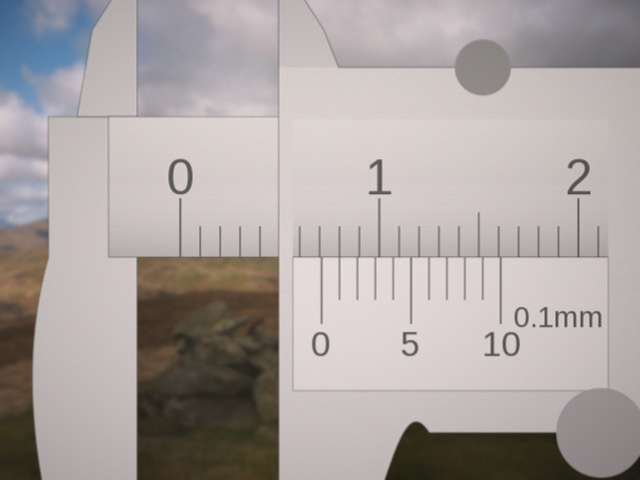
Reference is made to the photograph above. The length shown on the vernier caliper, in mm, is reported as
7.1 mm
